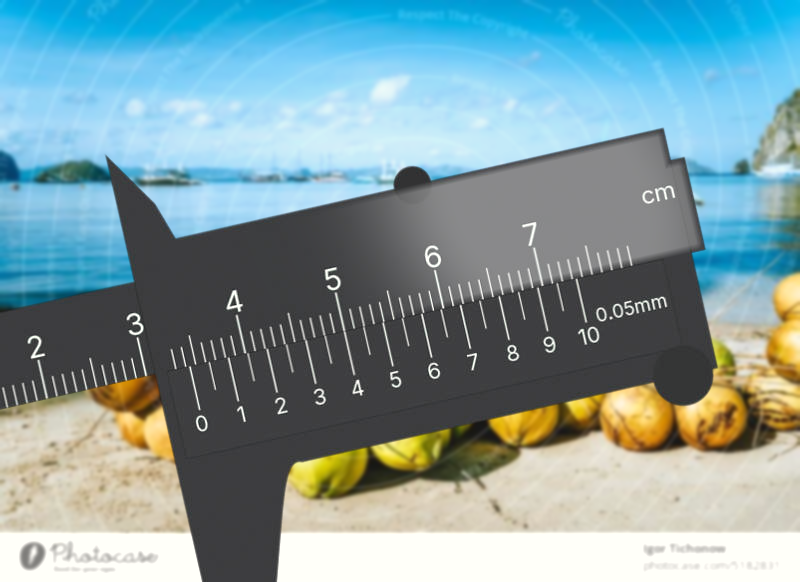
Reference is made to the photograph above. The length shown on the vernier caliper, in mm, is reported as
34.4 mm
